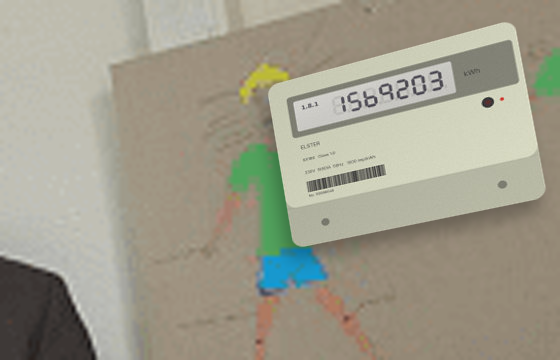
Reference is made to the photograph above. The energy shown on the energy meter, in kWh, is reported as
1569203 kWh
